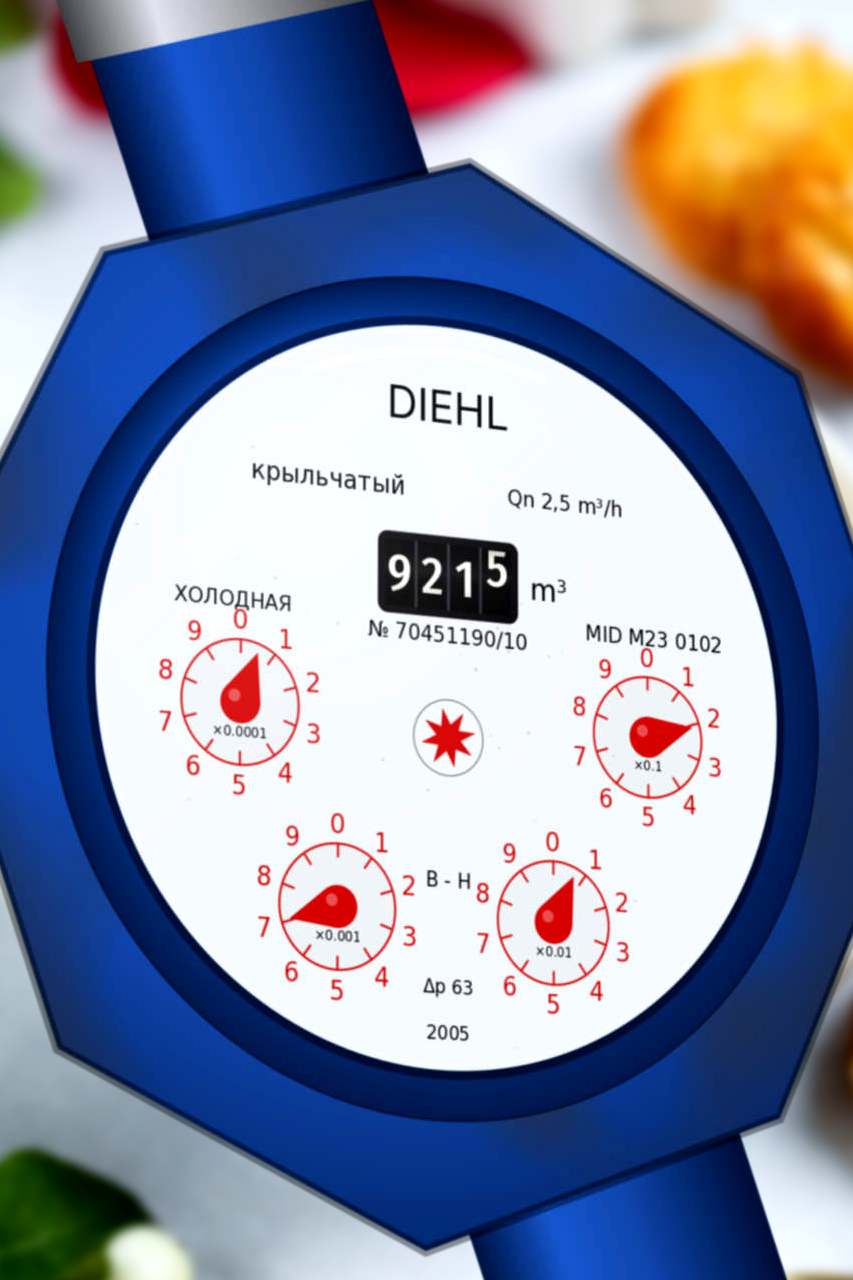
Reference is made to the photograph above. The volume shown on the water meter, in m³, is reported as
9215.2070 m³
